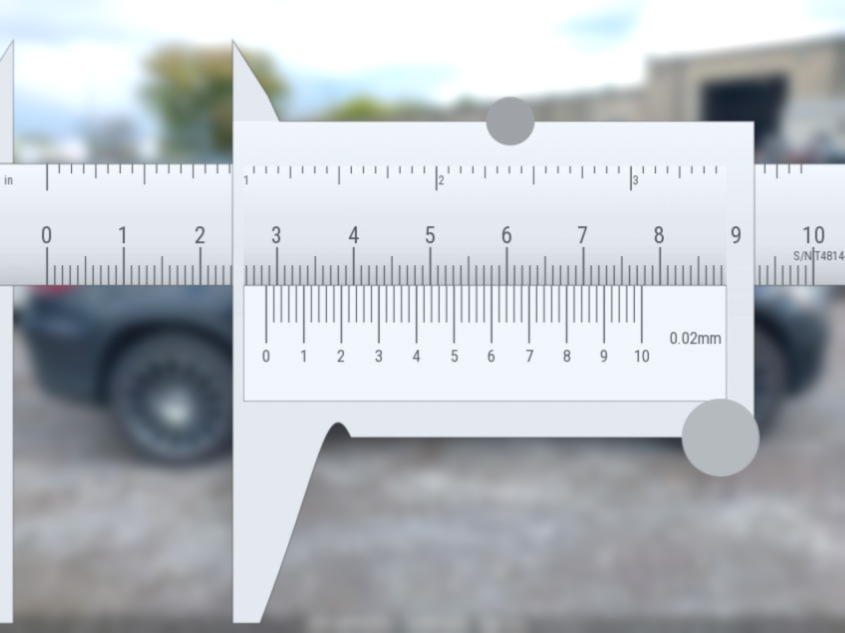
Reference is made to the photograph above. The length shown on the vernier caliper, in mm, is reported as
28.6 mm
